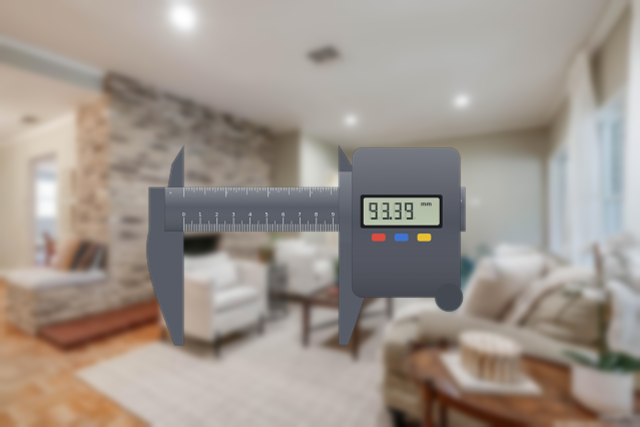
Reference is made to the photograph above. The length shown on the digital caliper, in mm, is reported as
93.39 mm
